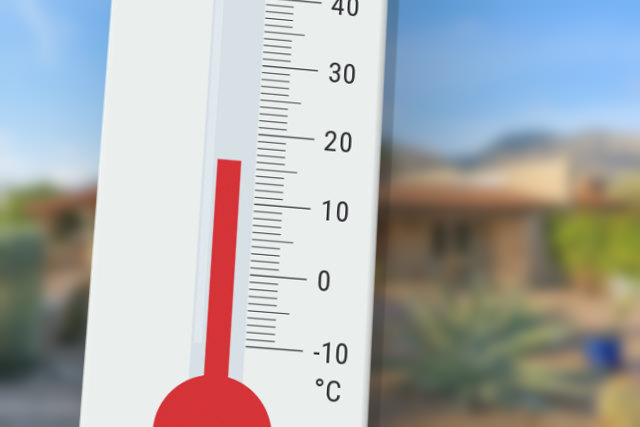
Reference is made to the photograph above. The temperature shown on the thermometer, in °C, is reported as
16 °C
